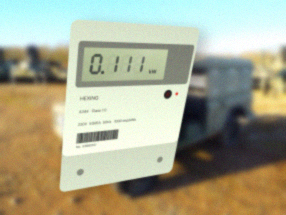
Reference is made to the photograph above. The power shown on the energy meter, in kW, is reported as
0.111 kW
